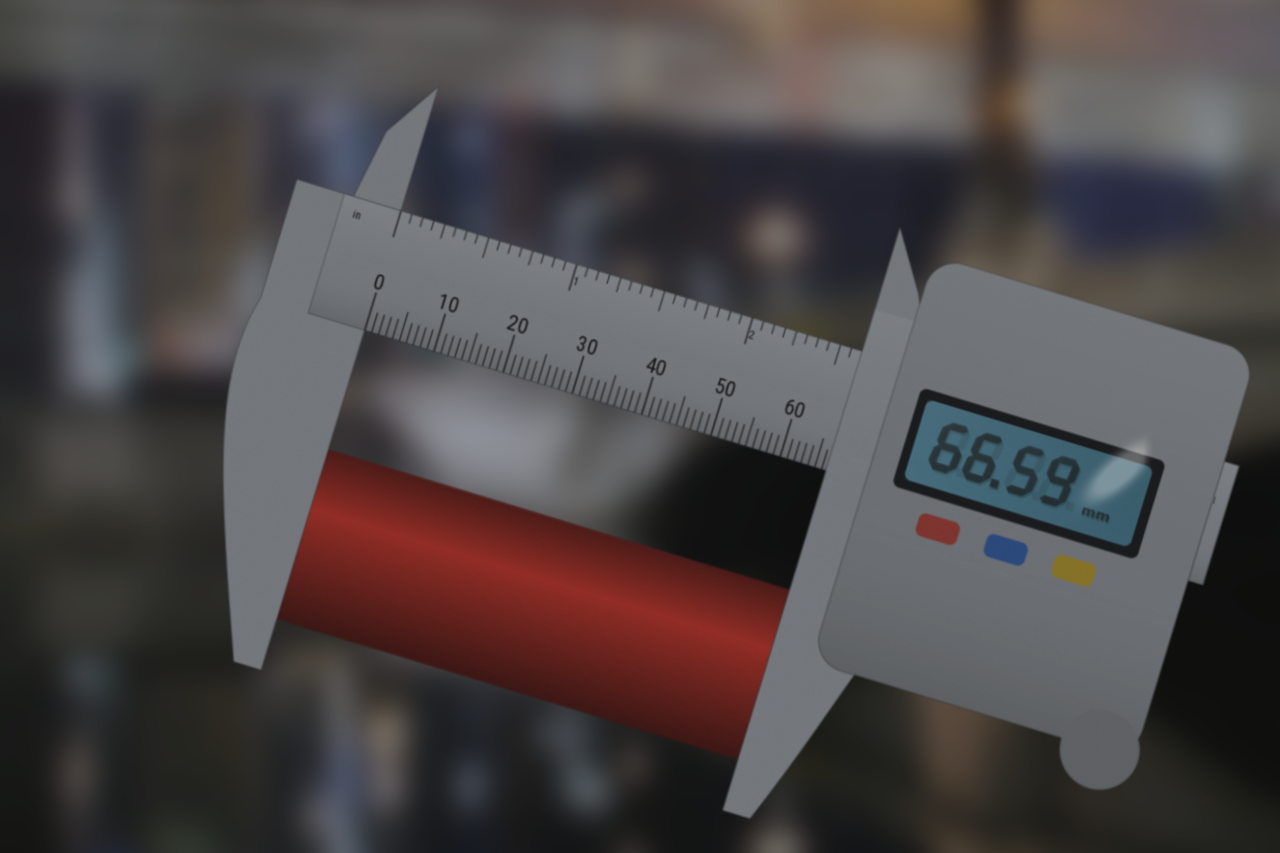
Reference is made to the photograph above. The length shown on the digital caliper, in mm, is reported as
66.59 mm
